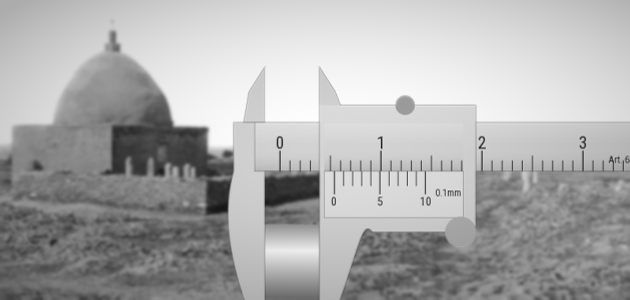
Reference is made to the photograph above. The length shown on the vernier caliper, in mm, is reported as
5.4 mm
